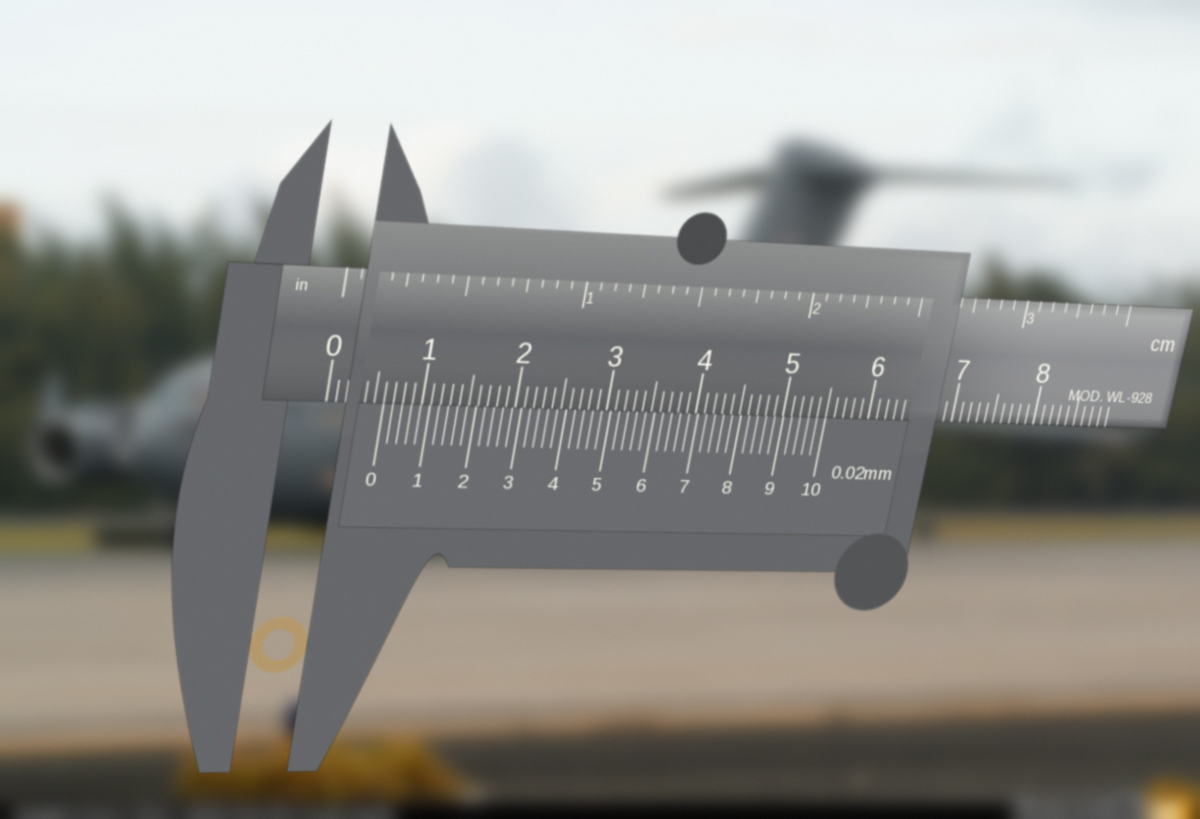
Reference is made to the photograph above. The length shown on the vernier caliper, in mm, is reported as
6.0 mm
